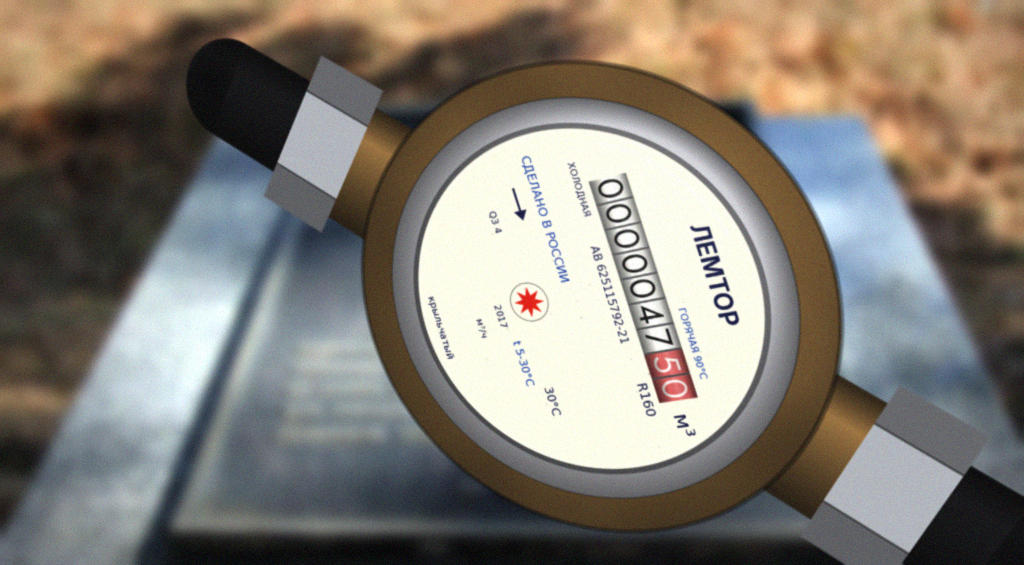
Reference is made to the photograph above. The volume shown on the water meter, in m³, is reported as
47.50 m³
